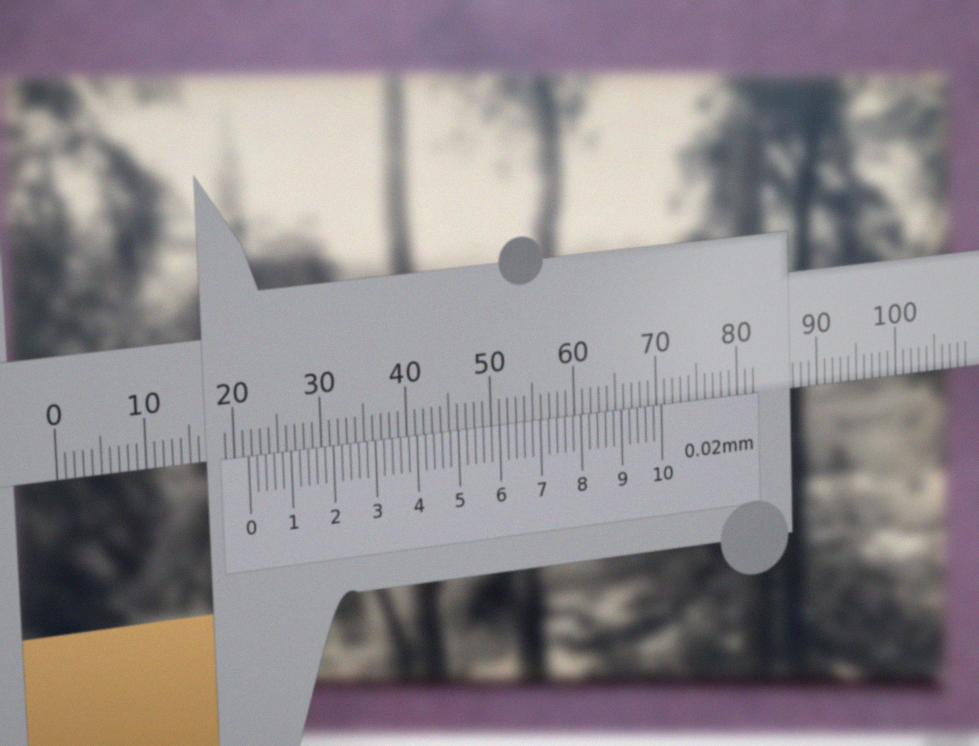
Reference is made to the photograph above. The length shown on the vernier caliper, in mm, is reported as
21.6 mm
